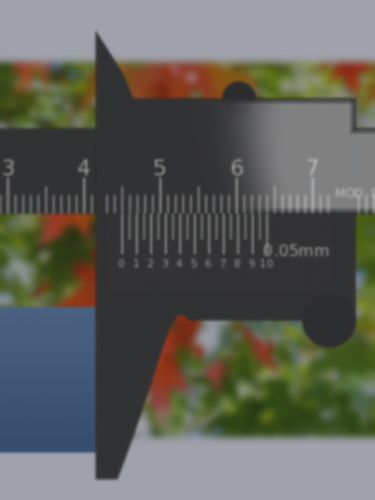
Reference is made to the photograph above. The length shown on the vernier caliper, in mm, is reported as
45.0 mm
